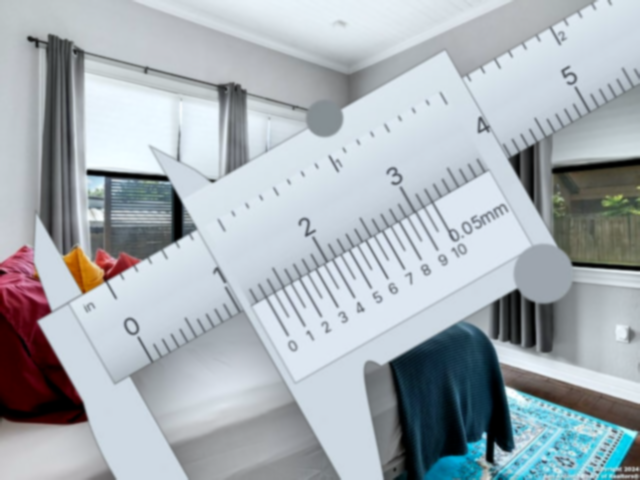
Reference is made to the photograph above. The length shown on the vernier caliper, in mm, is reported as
13.0 mm
